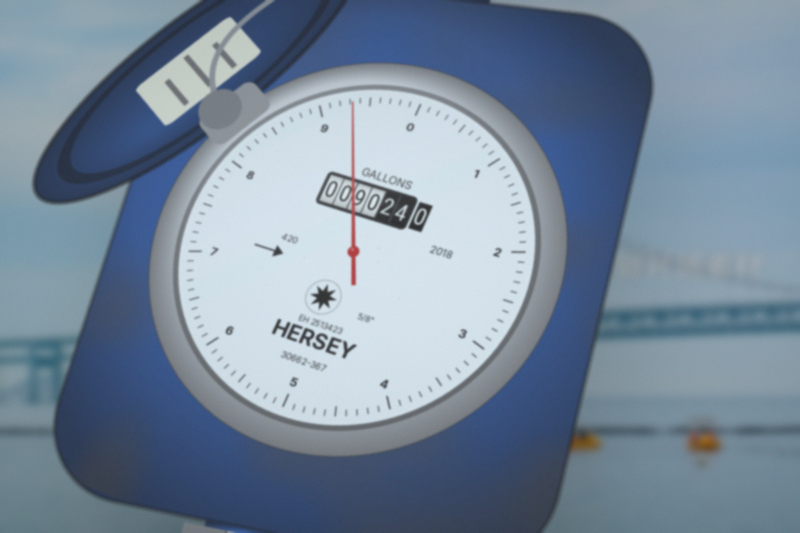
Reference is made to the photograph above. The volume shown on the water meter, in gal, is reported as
90239.3 gal
